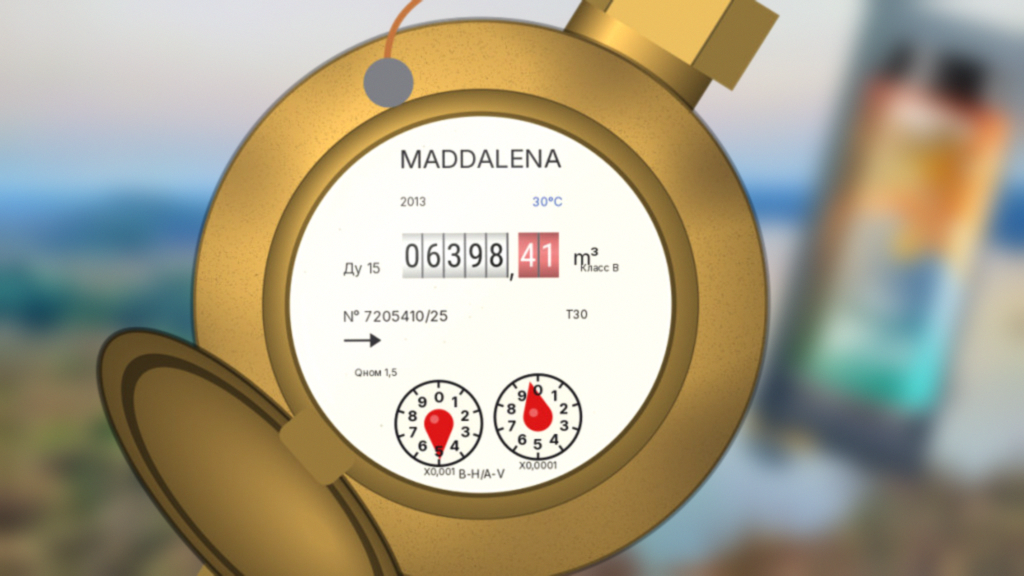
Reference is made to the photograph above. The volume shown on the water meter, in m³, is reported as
6398.4149 m³
